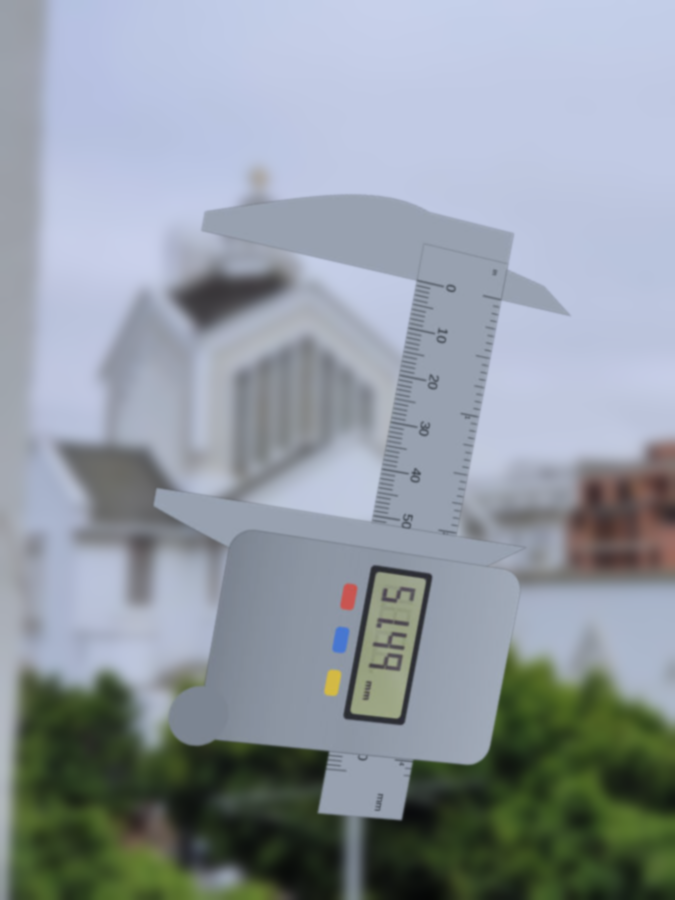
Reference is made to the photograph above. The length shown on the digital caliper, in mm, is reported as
51.49 mm
